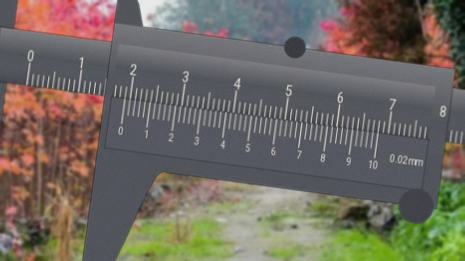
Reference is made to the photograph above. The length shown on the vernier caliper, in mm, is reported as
19.0 mm
